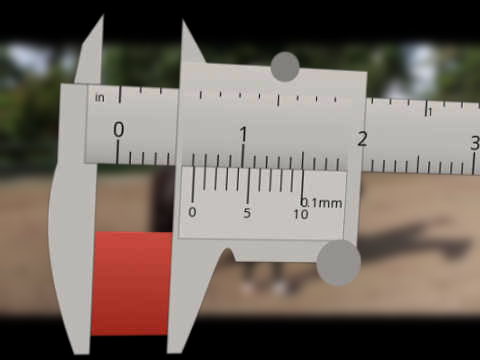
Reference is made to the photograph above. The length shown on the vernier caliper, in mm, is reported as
6.1 mm
